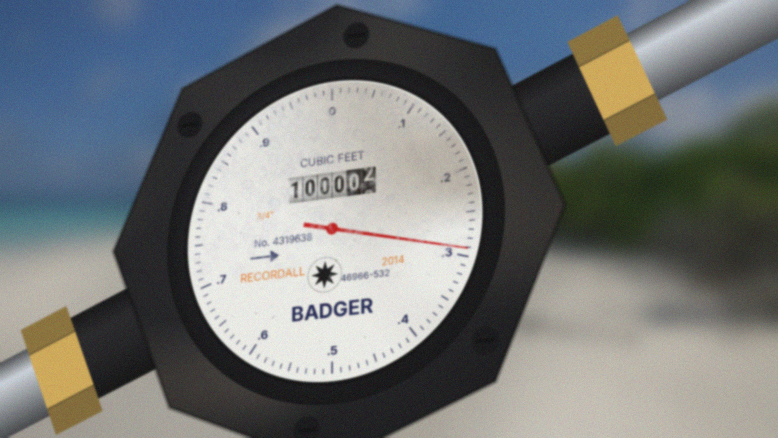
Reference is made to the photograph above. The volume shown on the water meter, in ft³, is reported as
100002.29 ft³
